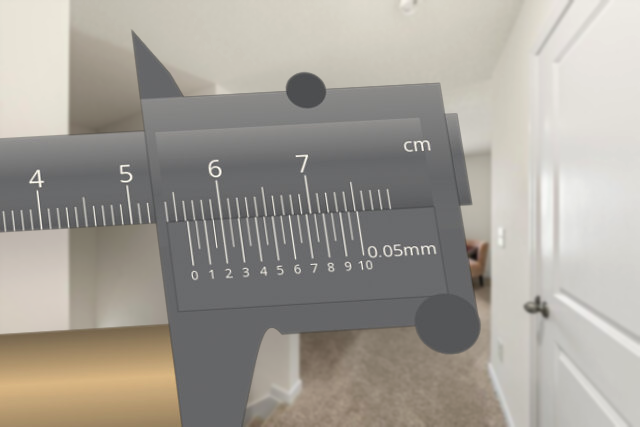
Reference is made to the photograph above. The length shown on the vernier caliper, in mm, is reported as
56.2 mm
